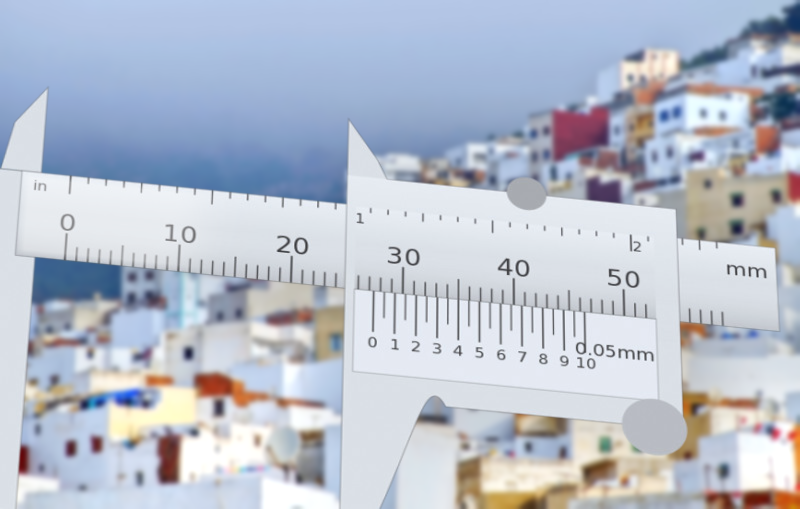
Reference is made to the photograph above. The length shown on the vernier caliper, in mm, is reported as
27.4 mm
